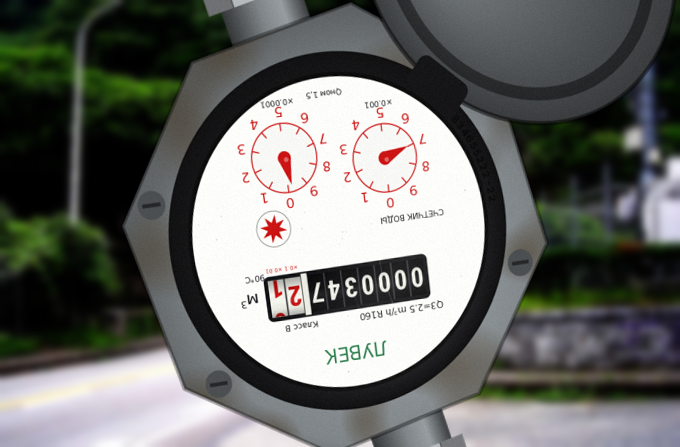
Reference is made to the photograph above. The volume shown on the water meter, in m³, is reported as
347.2069 m³
